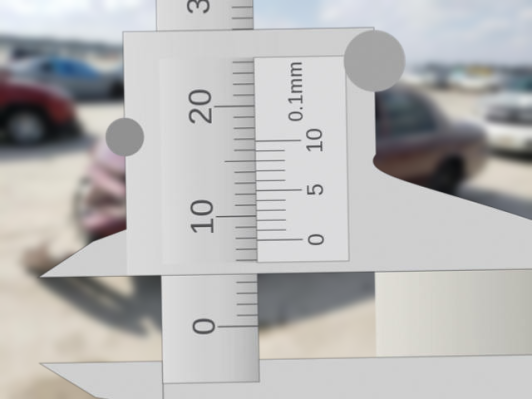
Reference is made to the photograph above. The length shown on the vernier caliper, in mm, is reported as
7.8 mm
